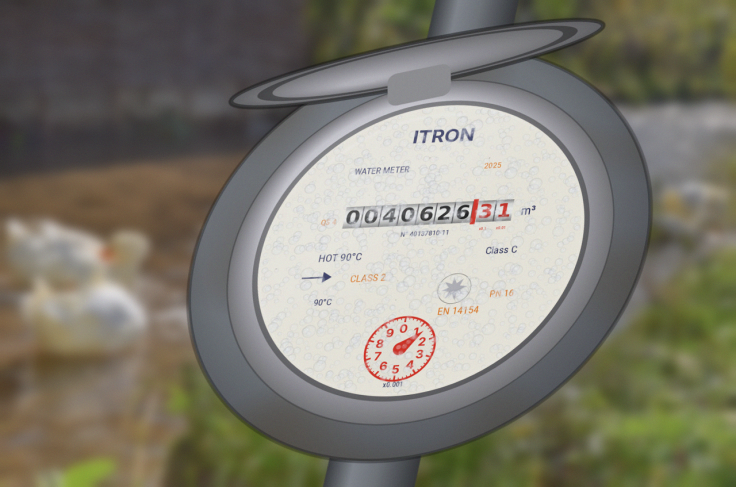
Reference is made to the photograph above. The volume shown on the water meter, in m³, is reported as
40626.311 m³
